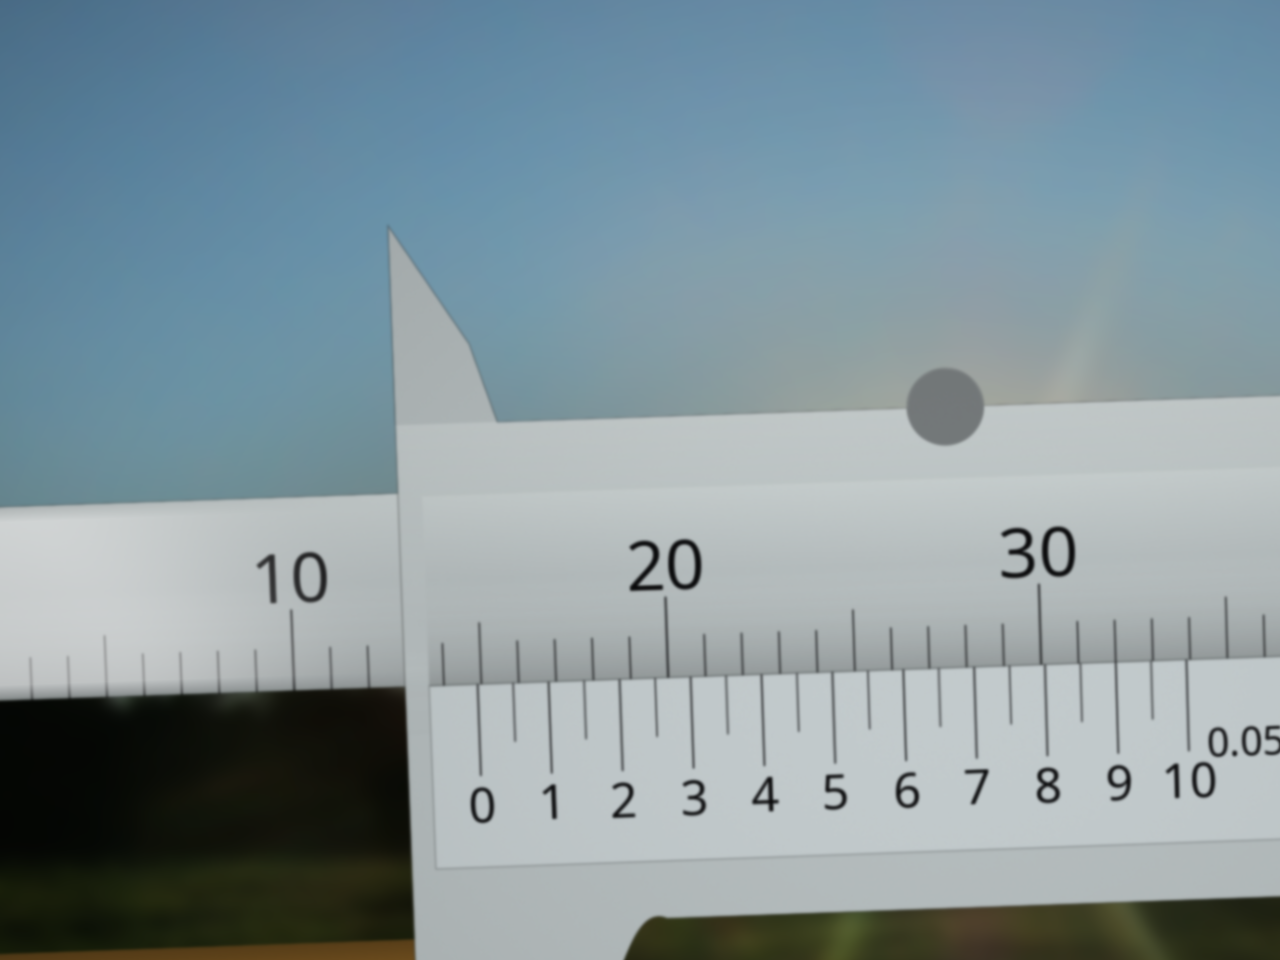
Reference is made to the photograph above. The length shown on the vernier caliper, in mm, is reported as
14.90 mm
